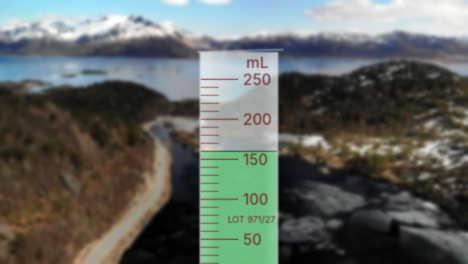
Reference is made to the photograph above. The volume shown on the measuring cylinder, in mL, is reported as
160 mL
